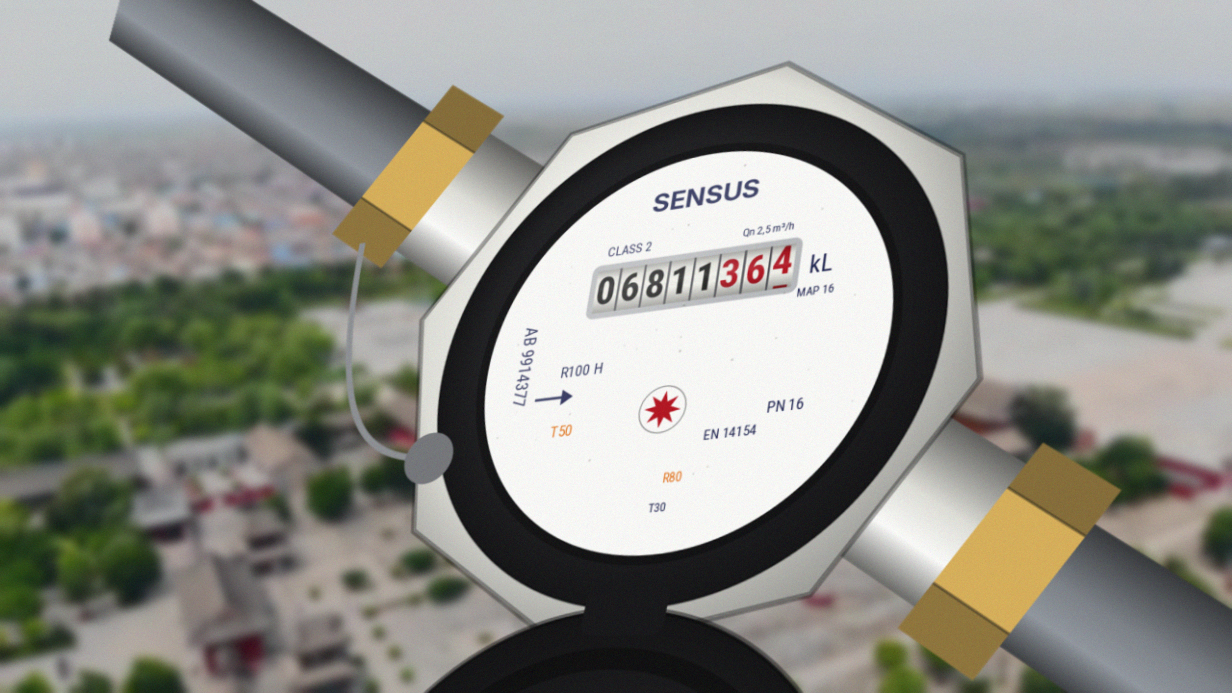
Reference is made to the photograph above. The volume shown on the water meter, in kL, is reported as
6811.364 kL
